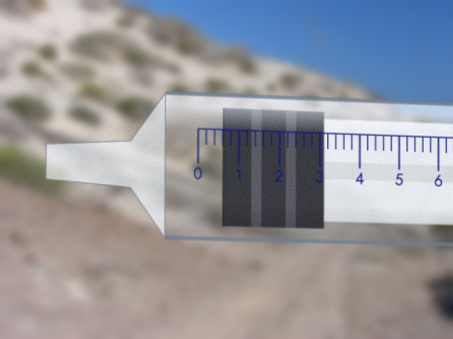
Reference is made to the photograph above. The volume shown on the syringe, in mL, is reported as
0.6 mL
